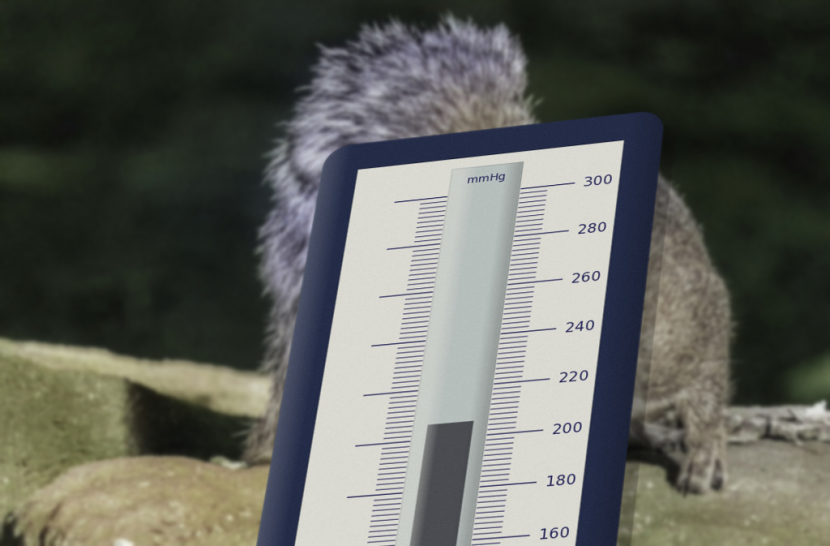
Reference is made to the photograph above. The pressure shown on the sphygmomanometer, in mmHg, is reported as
206 mmHg
